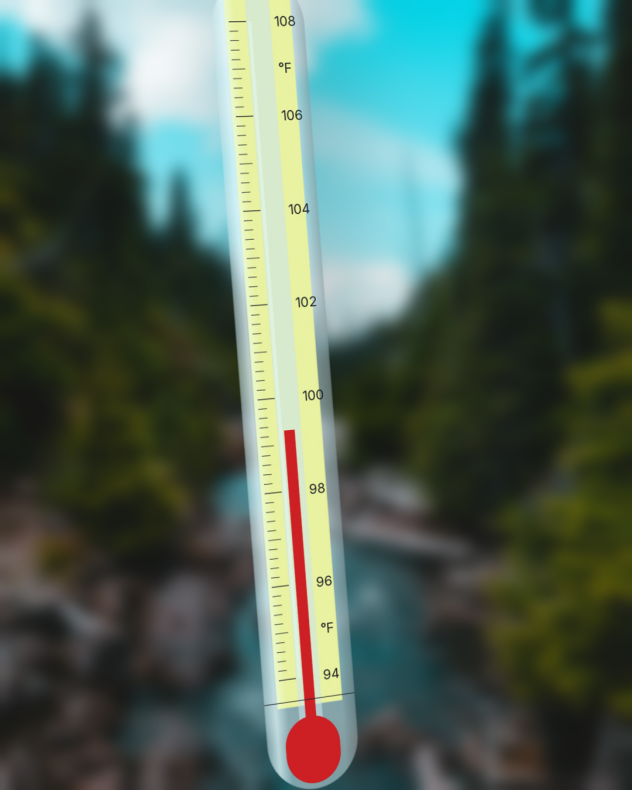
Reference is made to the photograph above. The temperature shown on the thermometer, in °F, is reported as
99.3 °F
